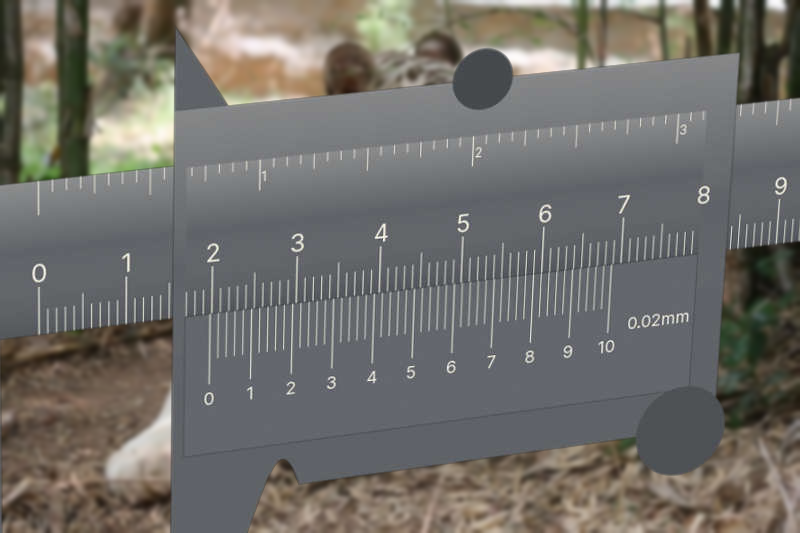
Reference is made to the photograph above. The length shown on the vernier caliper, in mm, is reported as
19.8 mm
